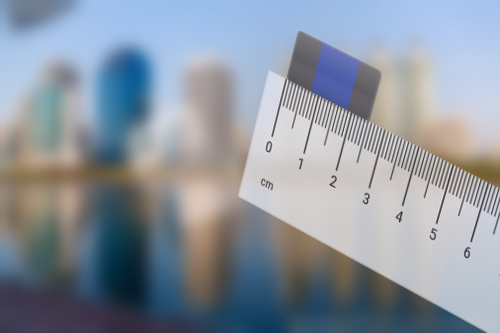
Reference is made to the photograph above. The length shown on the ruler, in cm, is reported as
2.5 cm
